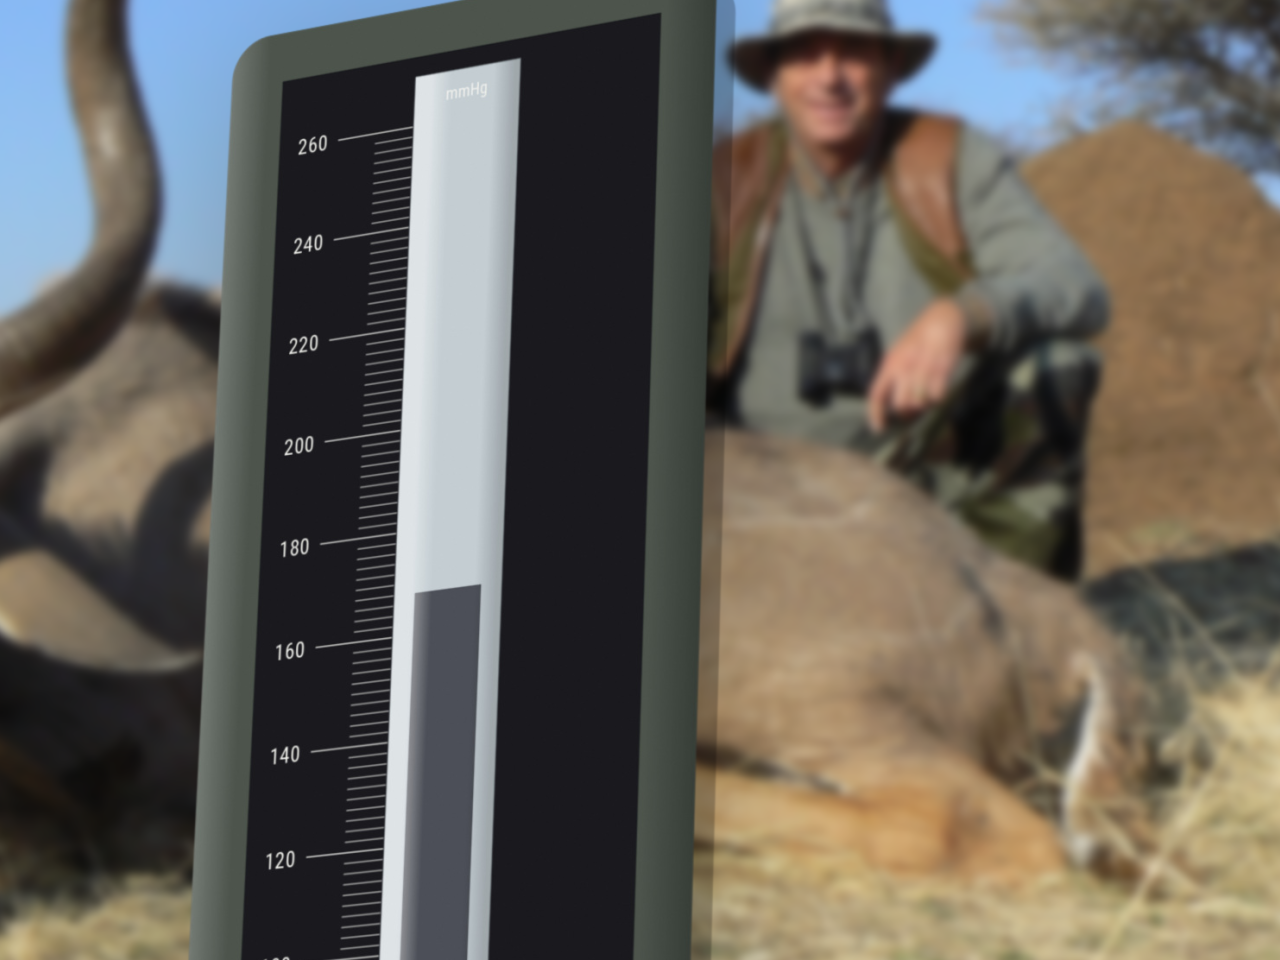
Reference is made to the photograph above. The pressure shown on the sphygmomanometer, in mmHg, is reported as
168 mmHg
